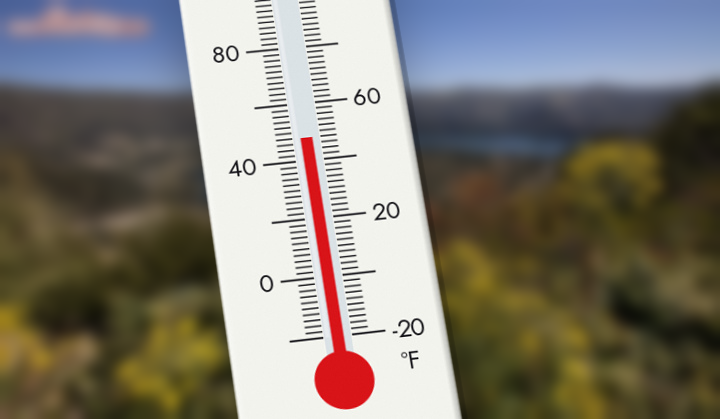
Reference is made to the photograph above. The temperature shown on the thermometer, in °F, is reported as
48 °F
